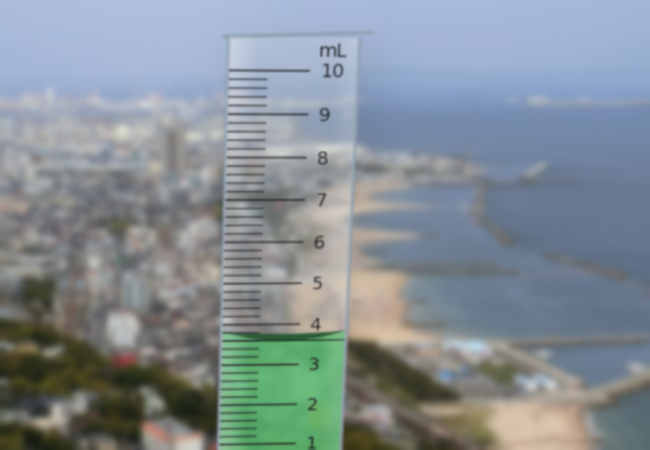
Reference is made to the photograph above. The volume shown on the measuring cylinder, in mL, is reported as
3.6 mL
